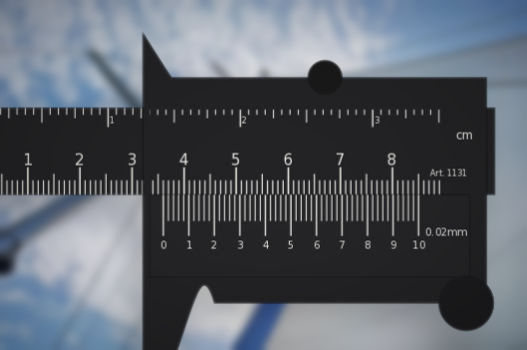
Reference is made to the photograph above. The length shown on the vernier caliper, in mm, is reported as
36.0 mm
